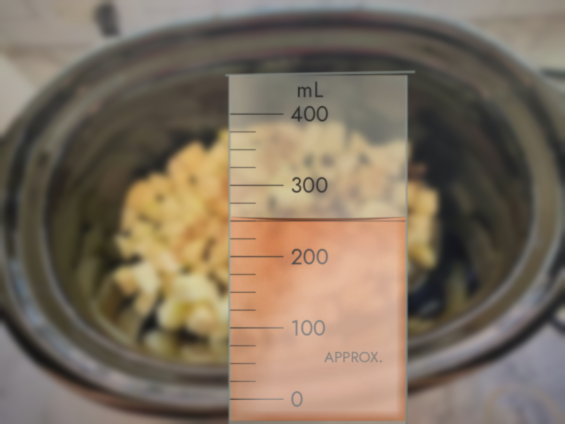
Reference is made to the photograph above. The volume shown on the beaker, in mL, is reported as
250 mL
